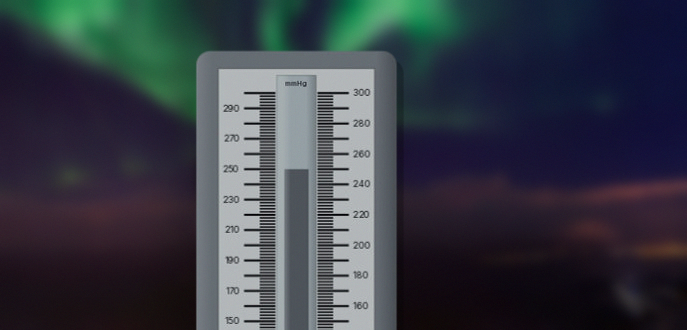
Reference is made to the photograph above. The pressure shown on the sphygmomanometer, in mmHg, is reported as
250 mmHg
